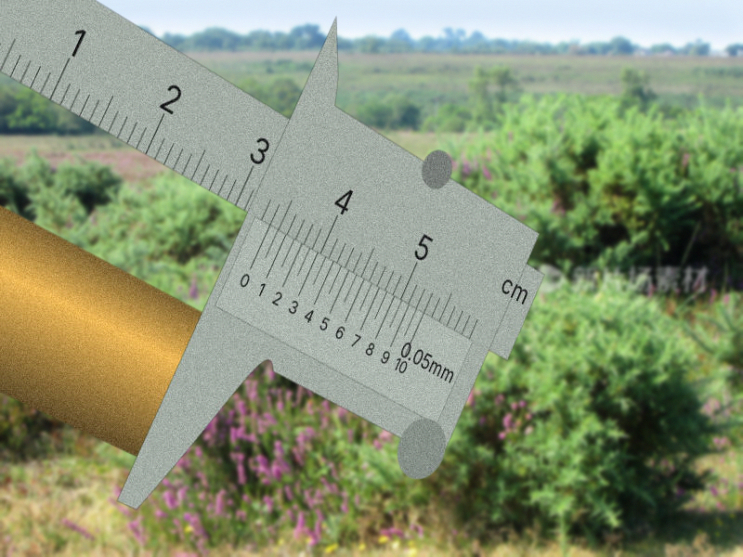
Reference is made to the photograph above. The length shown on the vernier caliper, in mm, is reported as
34.0 mm
